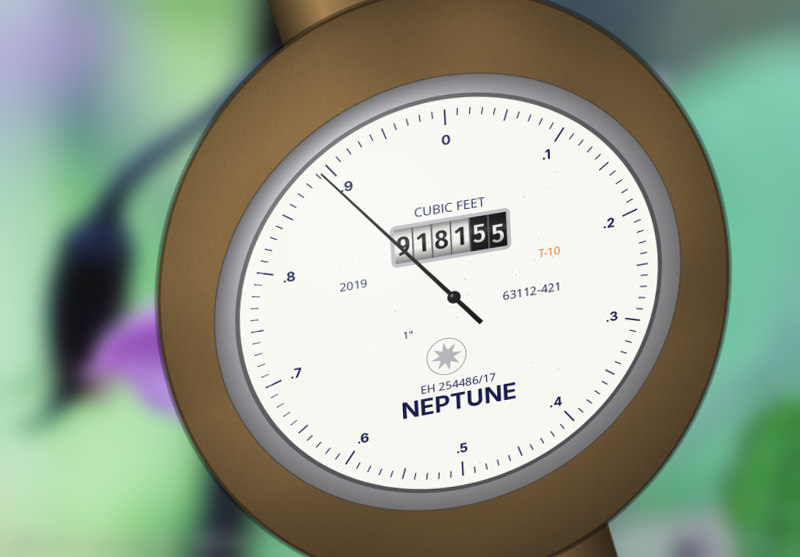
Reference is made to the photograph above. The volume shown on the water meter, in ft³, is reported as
918154.89 ft³
